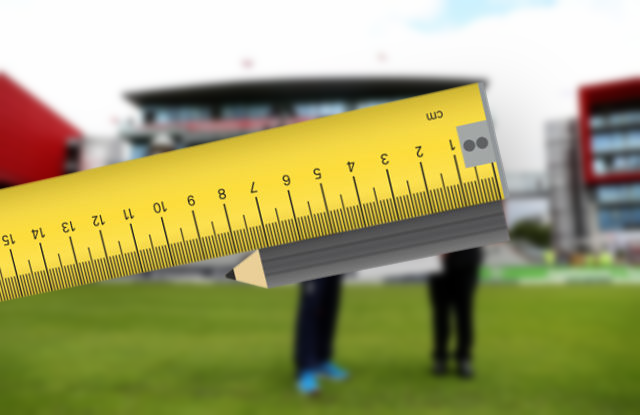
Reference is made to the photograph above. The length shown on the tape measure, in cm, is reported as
8.5 cm
